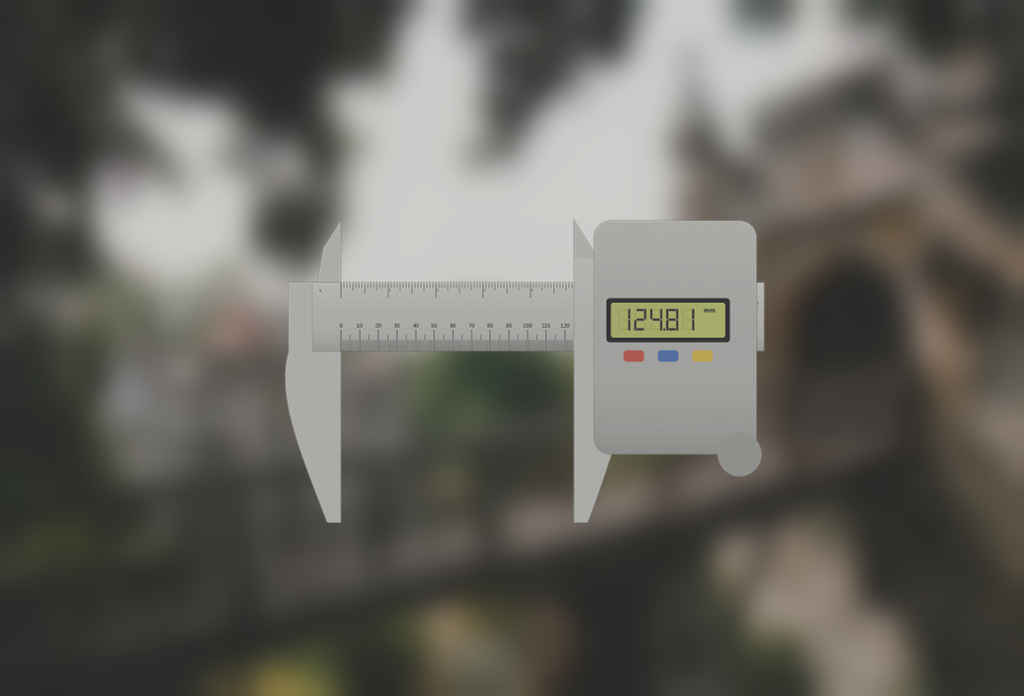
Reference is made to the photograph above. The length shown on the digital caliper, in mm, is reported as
124.81 mm
